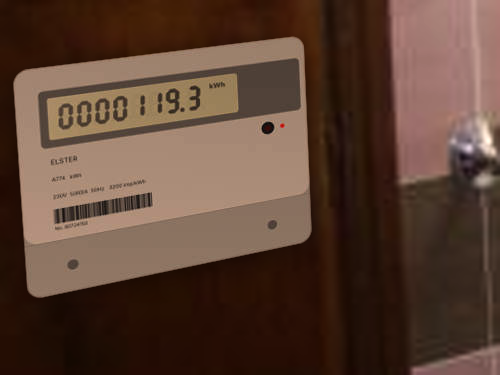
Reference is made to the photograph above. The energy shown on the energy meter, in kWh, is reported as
119.3 kWh
